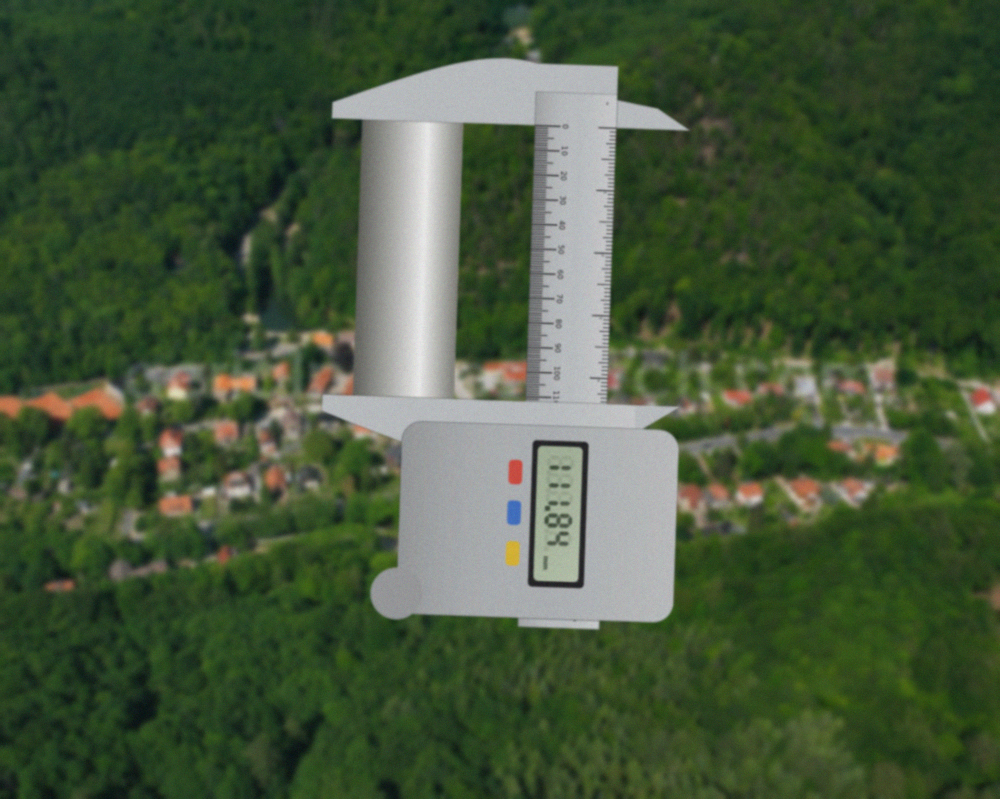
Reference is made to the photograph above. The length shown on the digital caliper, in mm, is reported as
111.84 mm
